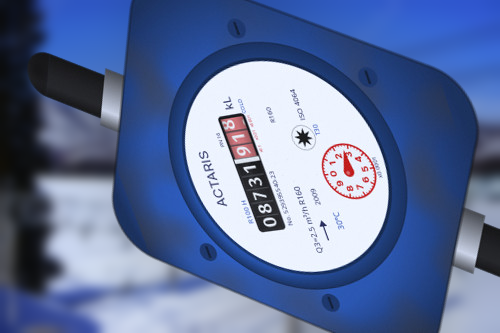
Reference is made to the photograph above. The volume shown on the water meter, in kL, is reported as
8731.9182 kL
